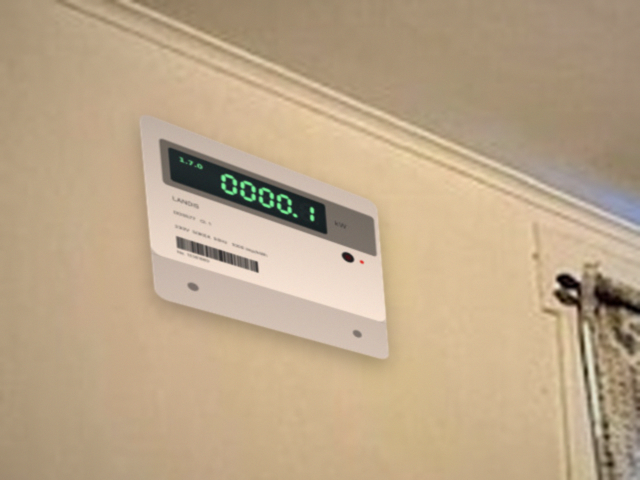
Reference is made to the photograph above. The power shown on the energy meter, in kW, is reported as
0.1 kW
